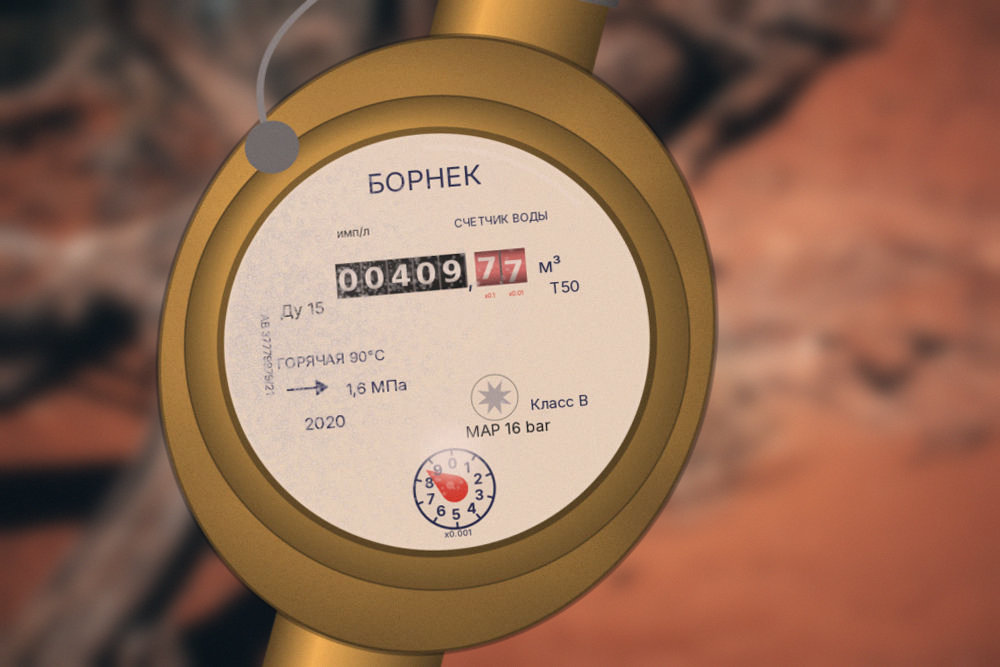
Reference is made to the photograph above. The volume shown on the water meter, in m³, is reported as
409.768 m³
